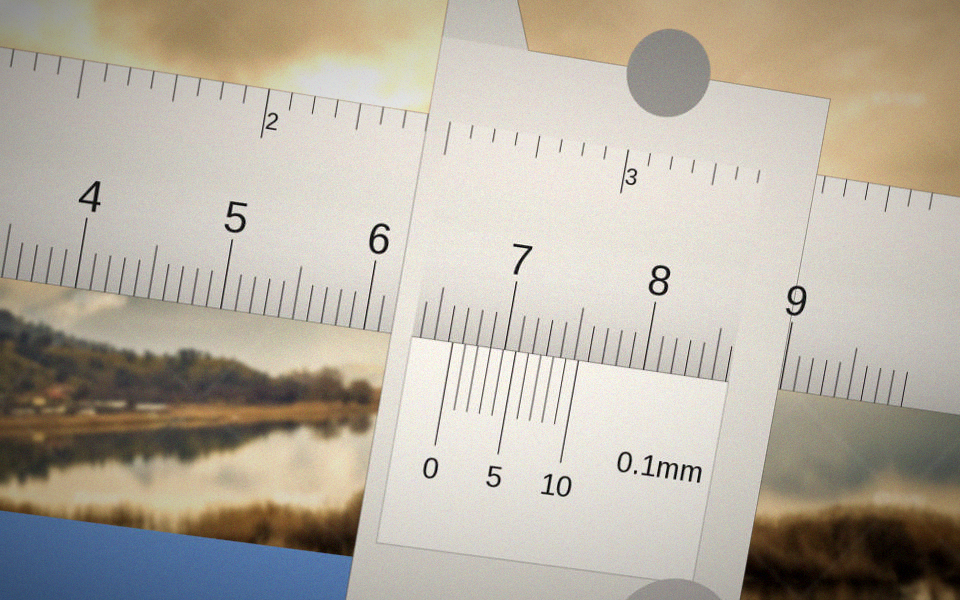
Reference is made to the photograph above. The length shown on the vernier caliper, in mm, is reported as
66.3 mm
